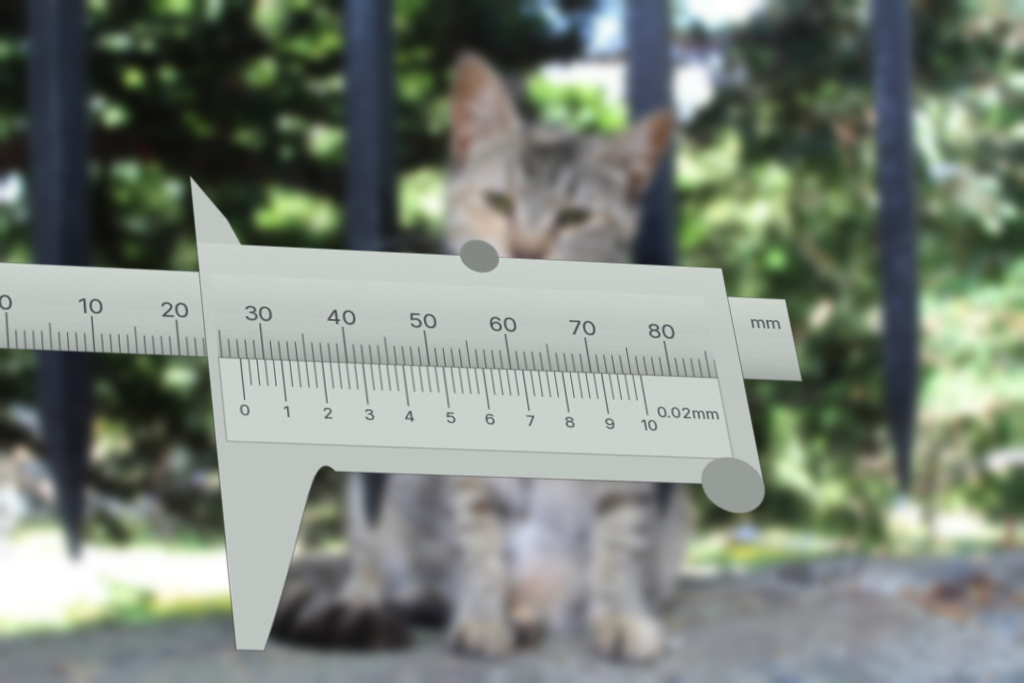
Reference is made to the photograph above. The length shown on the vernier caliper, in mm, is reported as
27.2 mm
